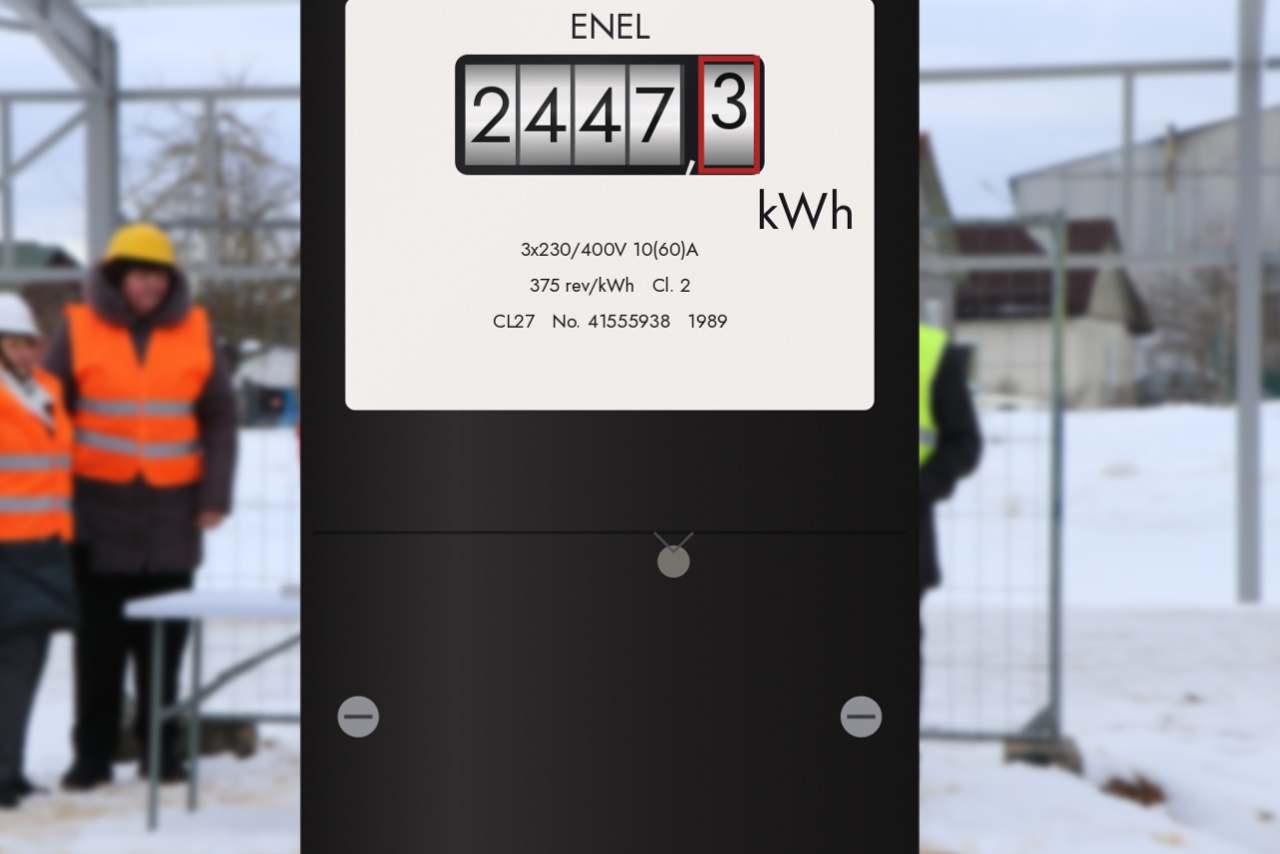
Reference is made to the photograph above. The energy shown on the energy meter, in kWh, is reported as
2447.3 kWh
